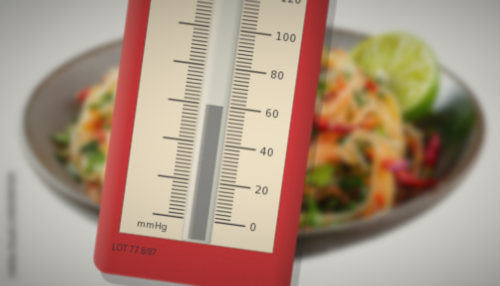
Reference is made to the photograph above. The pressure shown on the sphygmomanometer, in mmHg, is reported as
60 mmHg
